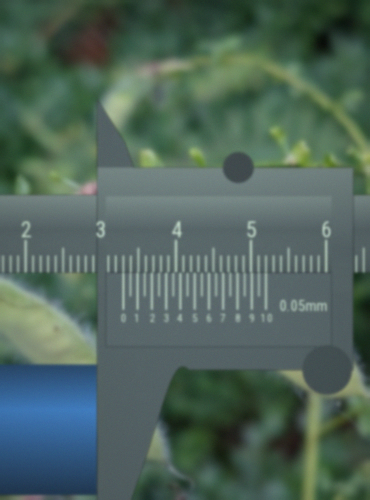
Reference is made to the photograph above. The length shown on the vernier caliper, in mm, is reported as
33.0 mm
